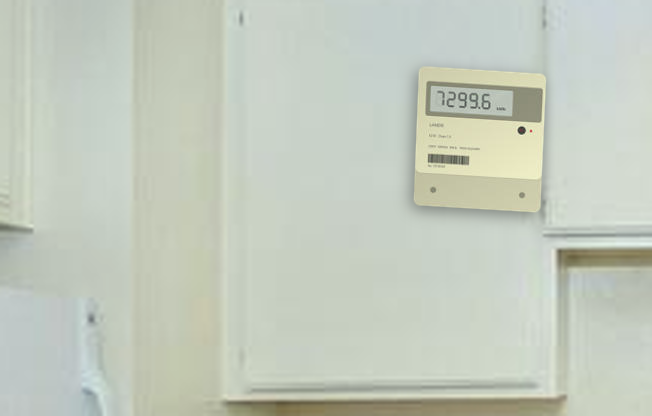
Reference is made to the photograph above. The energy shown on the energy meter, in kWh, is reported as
7299.6 kWh
